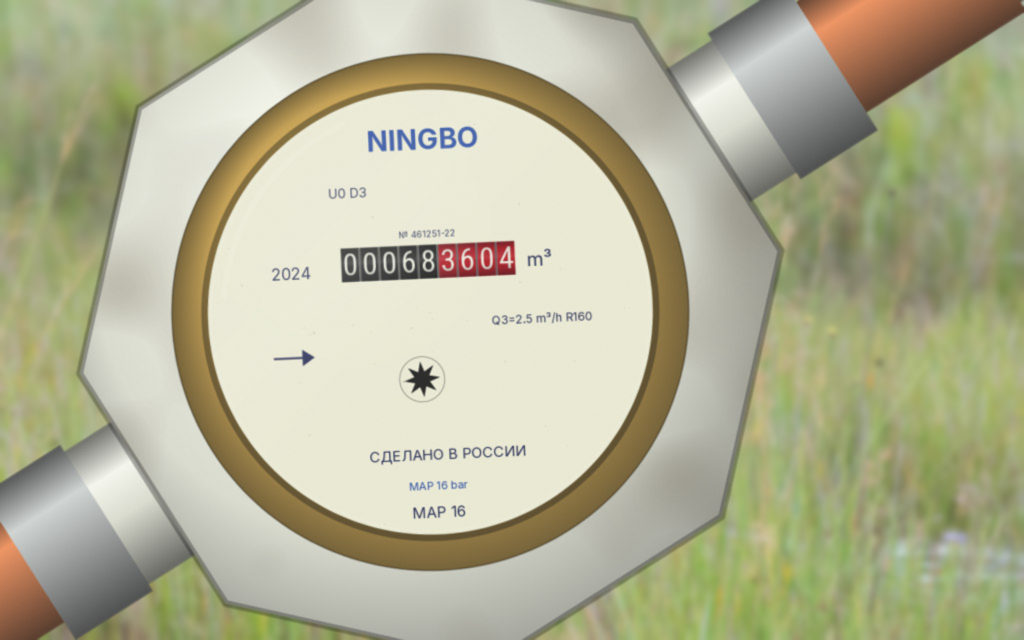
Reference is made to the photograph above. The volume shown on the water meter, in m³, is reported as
68.3604 m³
